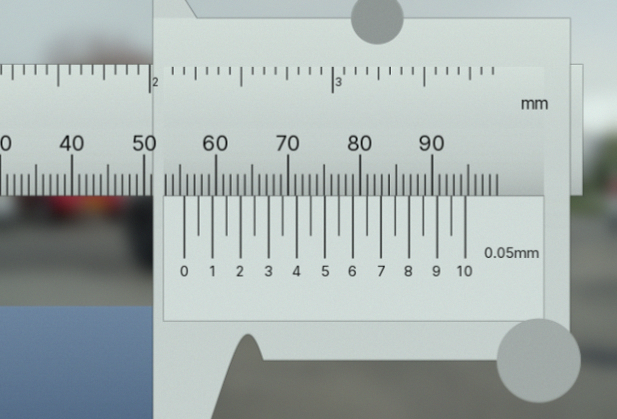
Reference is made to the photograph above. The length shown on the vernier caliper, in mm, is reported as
55.6 mm
